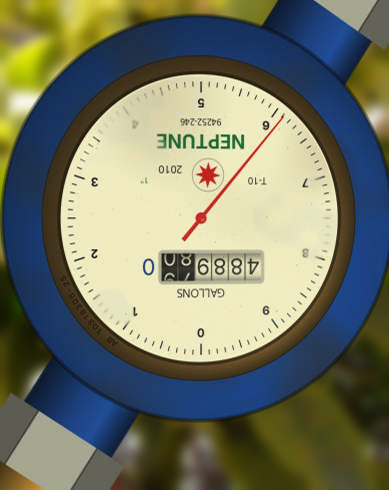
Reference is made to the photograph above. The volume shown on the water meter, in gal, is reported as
4889796.1 gal
